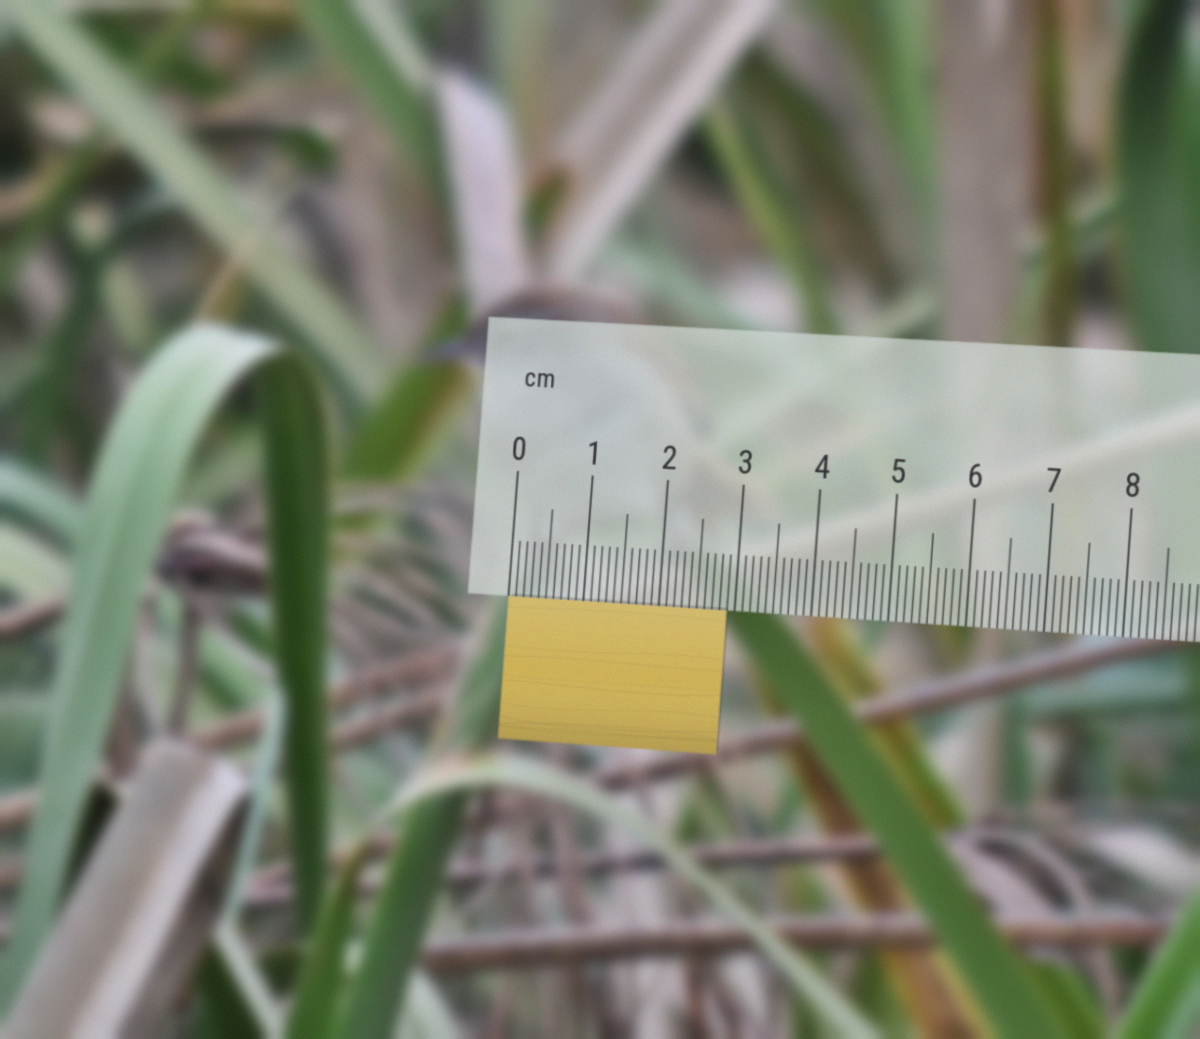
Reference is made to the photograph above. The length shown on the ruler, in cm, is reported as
2.9 cm
